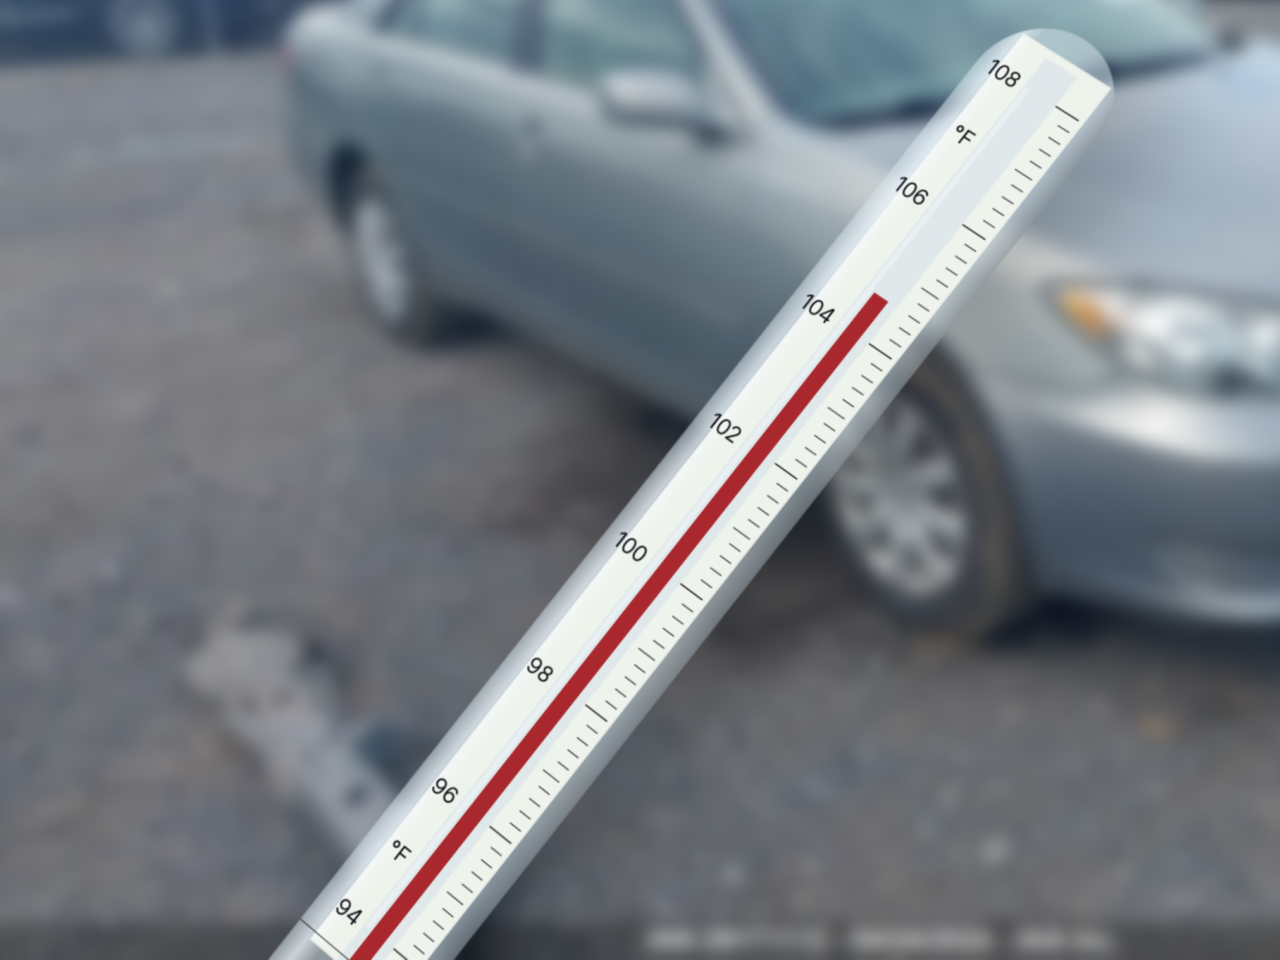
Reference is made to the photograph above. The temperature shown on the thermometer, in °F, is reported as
104.6 °F
